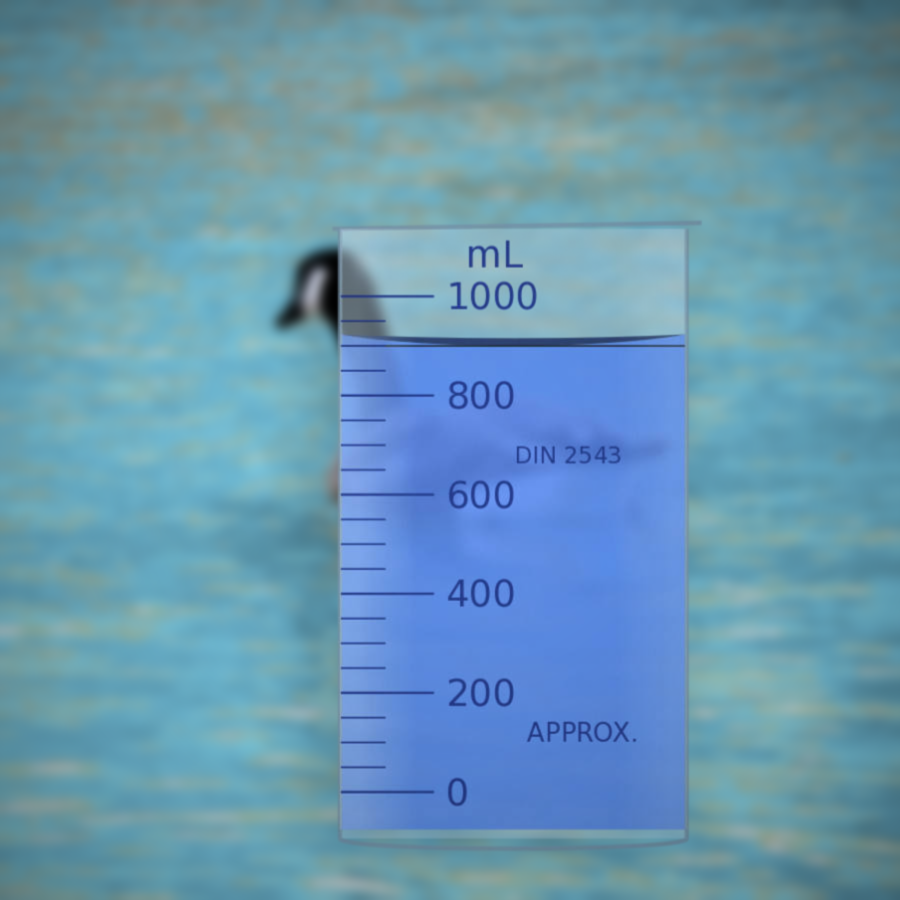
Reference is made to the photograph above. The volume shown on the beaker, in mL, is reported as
900 mL
